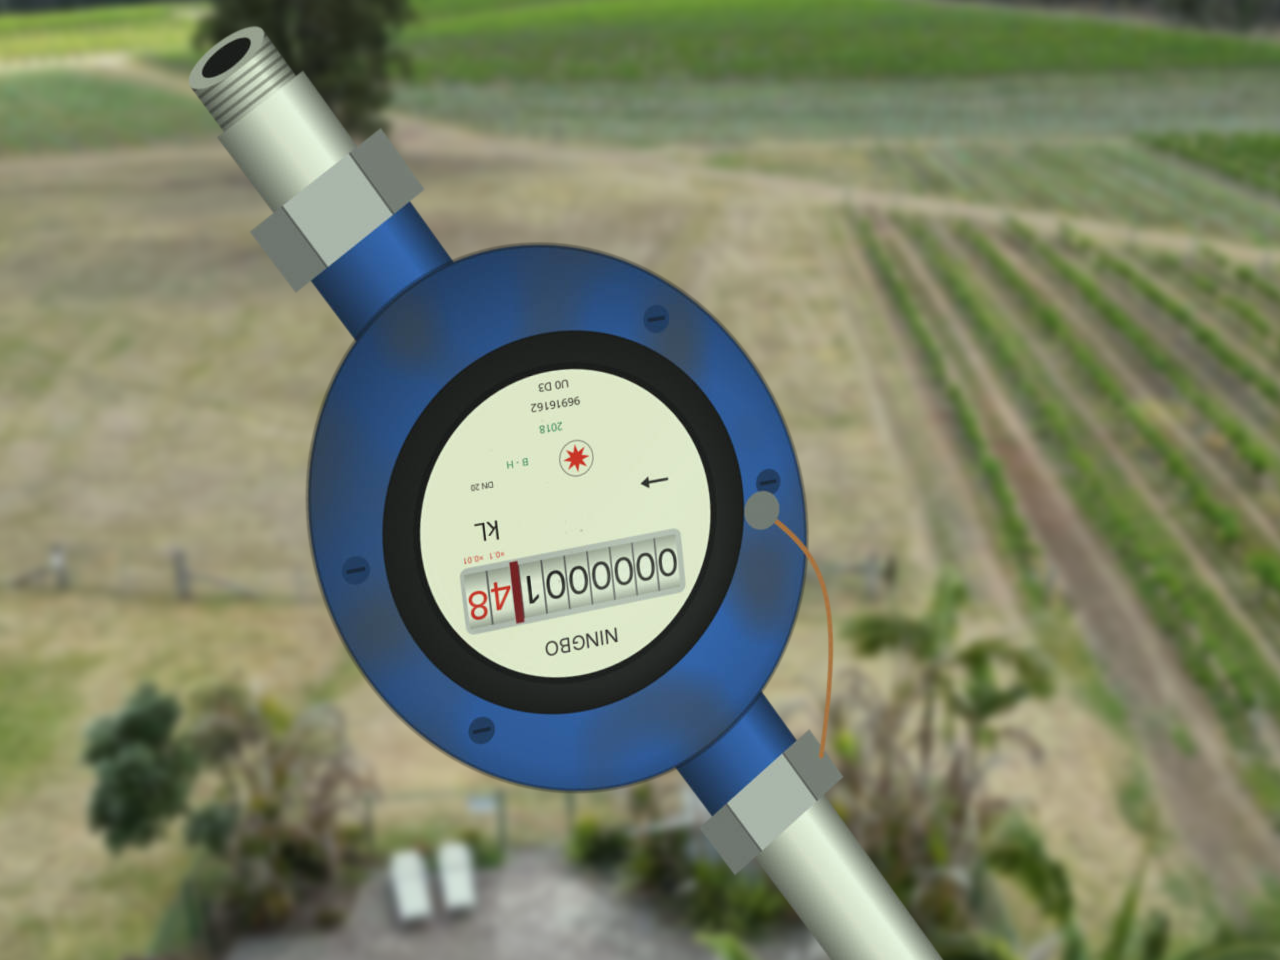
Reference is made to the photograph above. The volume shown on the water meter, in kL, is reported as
1.48 kL
